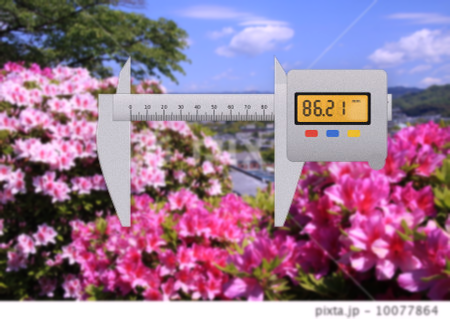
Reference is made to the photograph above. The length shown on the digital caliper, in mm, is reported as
86.21 mm
